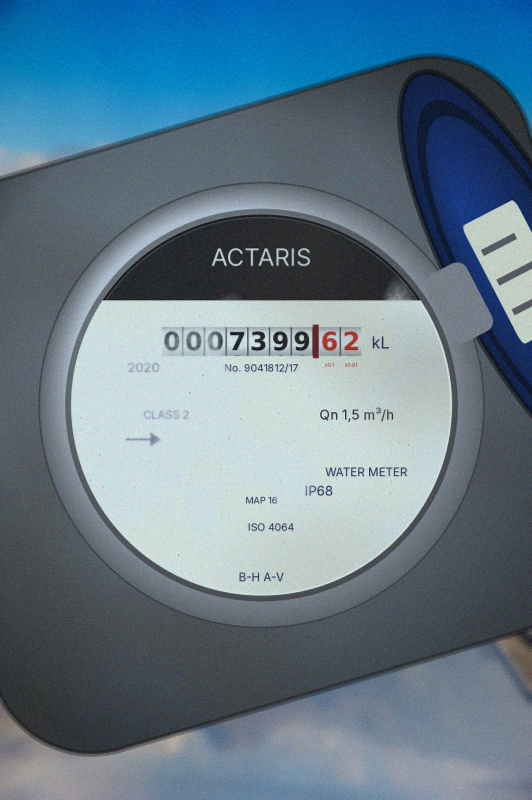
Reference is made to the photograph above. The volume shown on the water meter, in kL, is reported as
7399.62 kL
